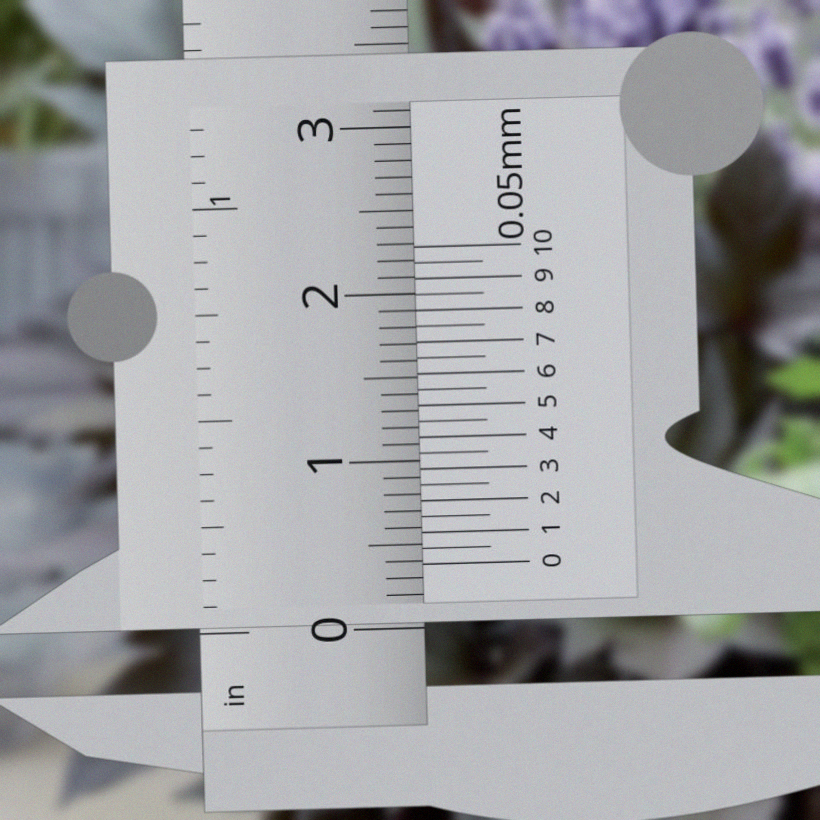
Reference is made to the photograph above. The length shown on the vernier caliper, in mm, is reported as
3.8 mm
